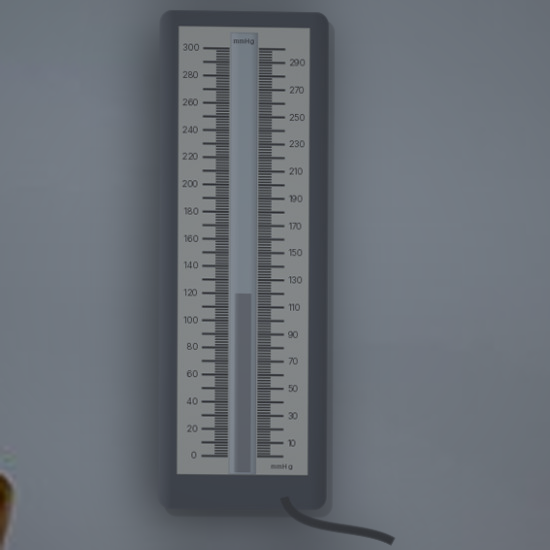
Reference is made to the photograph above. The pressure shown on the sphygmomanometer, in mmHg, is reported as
120 mmHg
